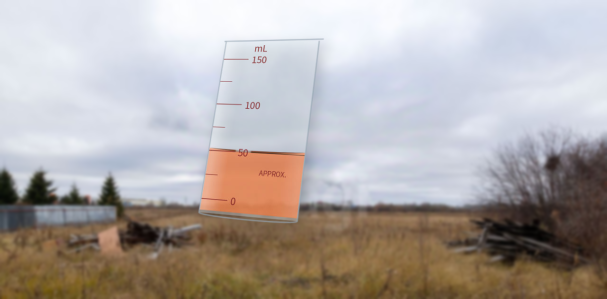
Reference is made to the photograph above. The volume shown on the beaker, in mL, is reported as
50 mL
